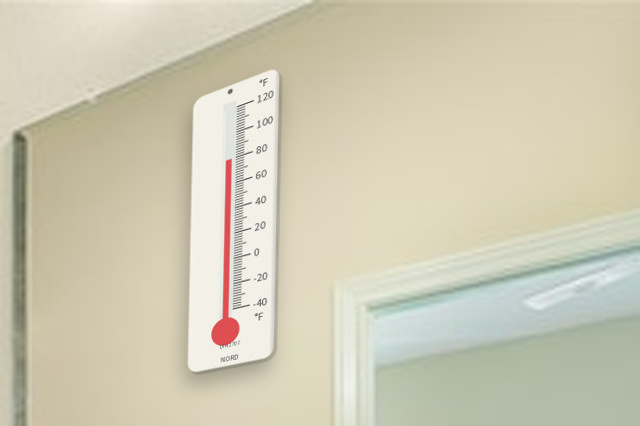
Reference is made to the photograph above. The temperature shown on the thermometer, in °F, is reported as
80 °F
